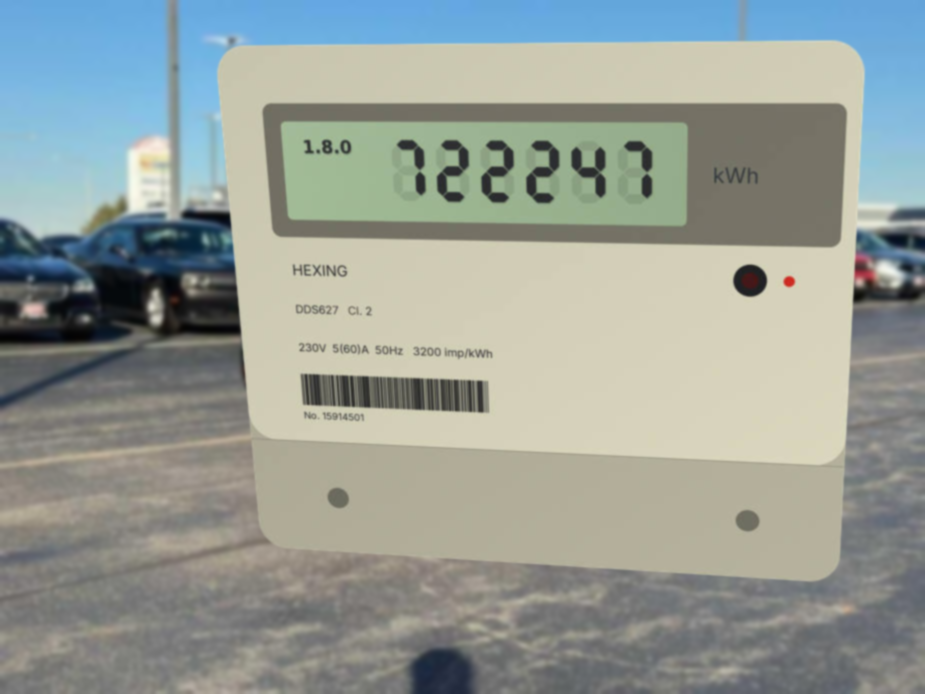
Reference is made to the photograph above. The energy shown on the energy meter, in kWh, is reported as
722247 kWh
